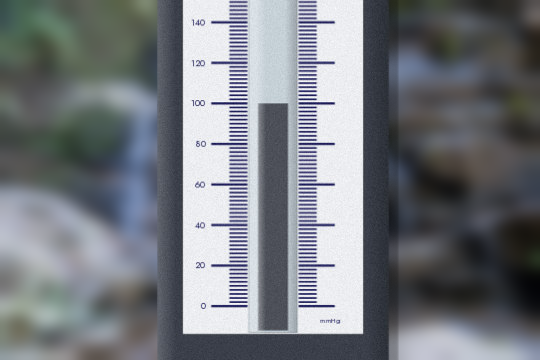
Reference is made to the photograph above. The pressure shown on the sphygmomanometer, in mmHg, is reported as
100 mmHg
